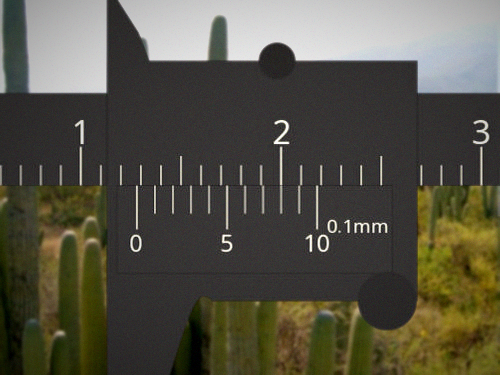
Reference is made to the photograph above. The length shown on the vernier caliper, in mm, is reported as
12.8 mm
